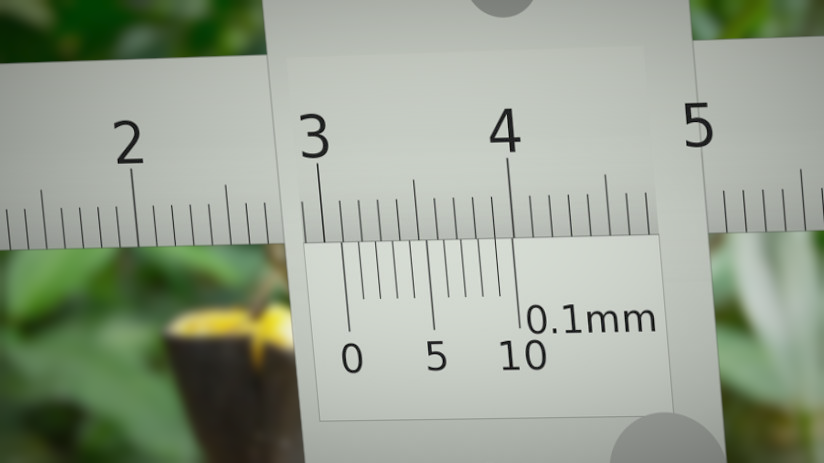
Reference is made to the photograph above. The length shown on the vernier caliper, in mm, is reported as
30.9 mm
